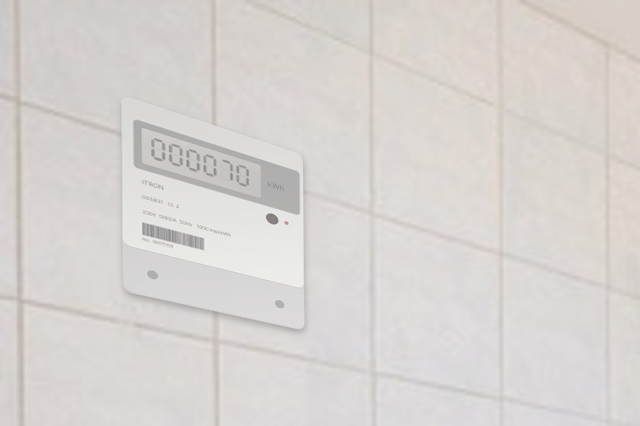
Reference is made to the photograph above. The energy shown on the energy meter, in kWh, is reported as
70 kWh
